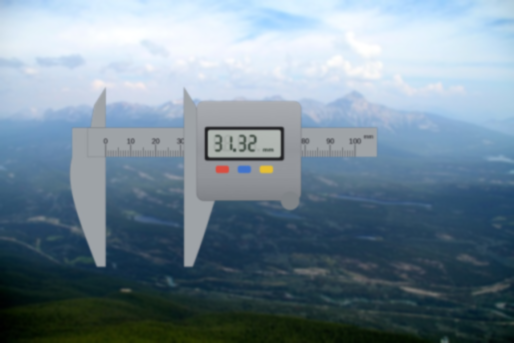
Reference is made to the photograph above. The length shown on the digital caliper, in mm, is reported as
31.32 mm
